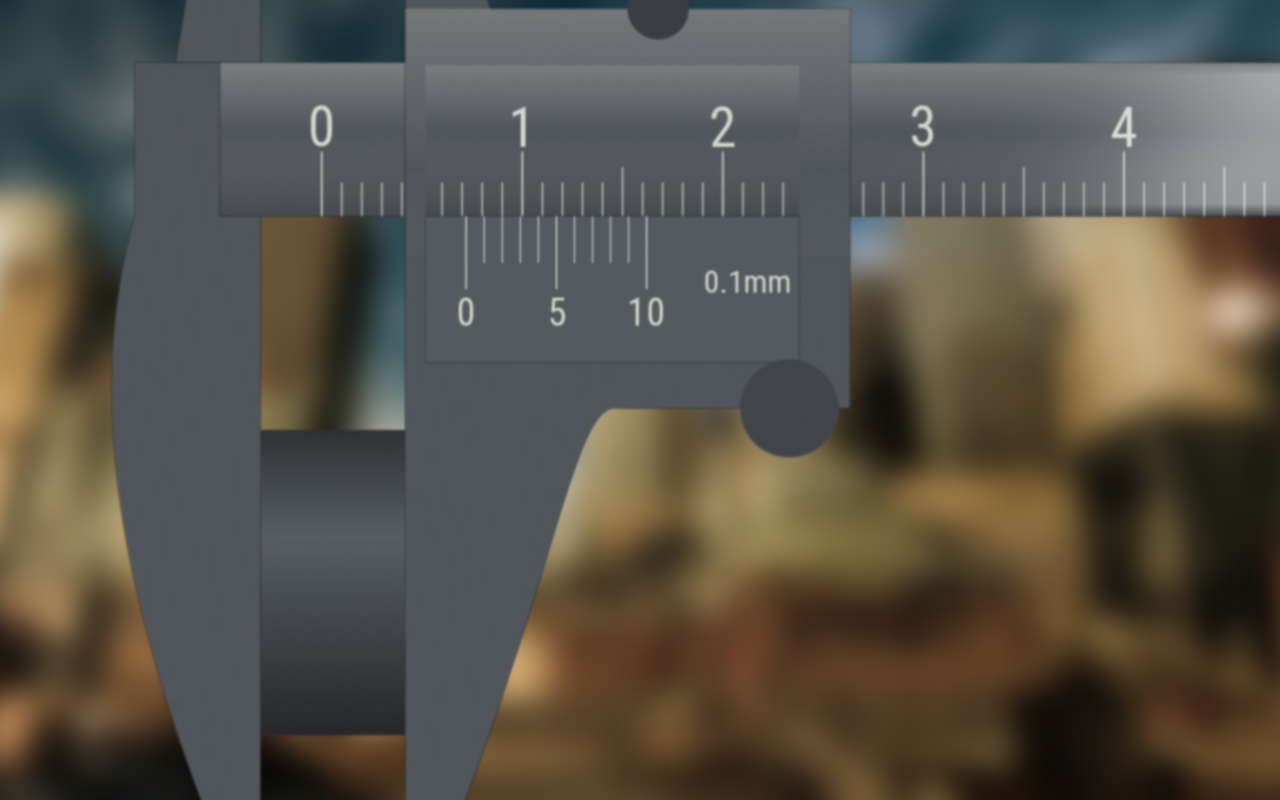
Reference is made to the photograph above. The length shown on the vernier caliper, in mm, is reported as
7.2 mm
